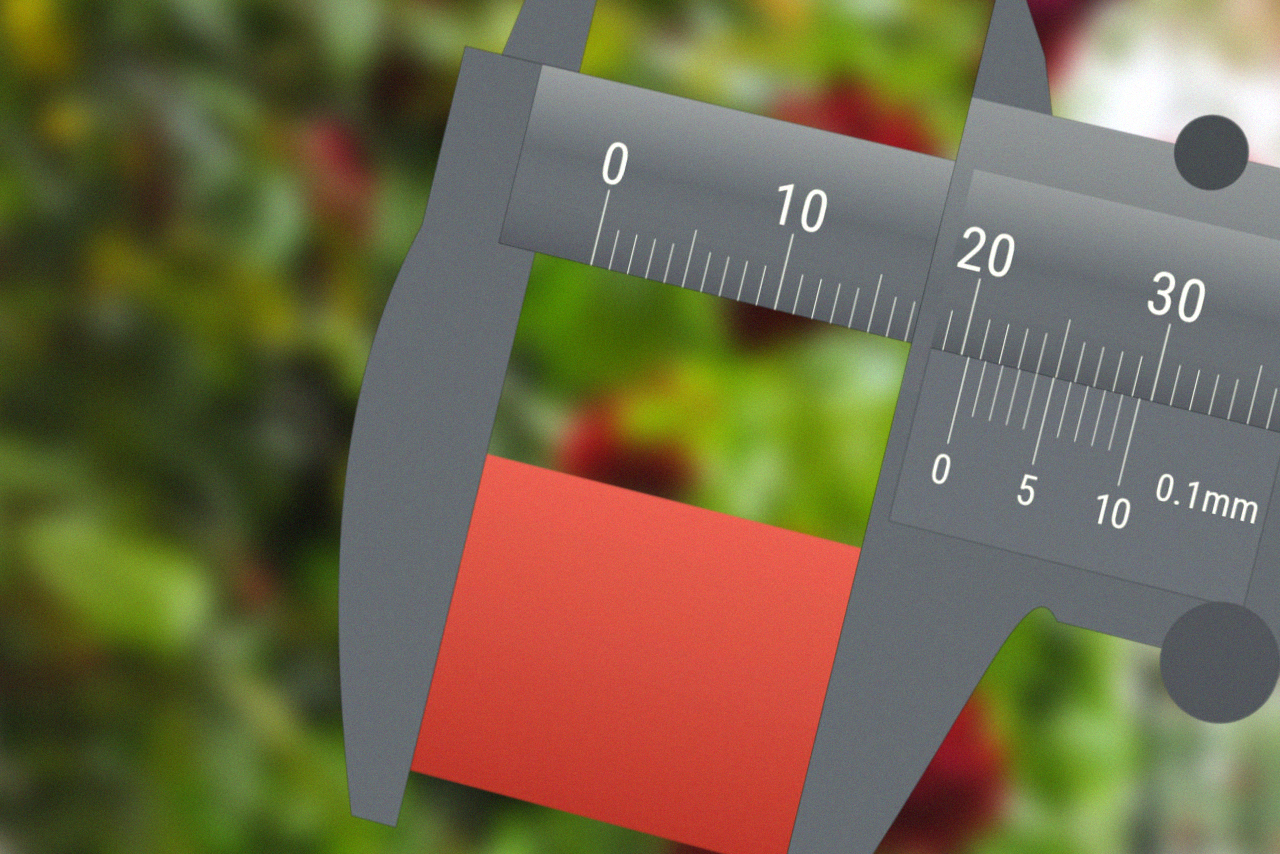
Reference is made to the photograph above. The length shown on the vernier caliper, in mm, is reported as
20.4 mm
